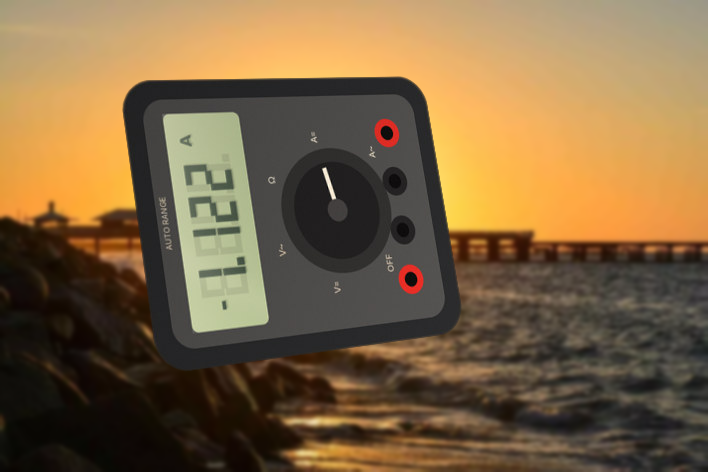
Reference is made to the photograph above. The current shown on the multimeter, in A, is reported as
-1.122 A
